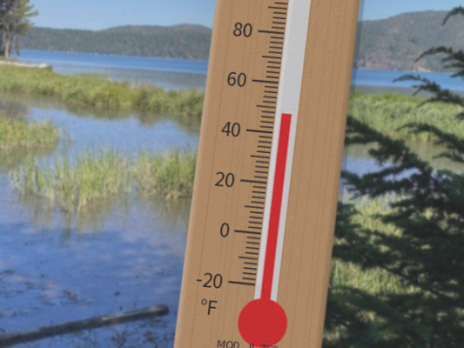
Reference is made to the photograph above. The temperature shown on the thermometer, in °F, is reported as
48 °F
